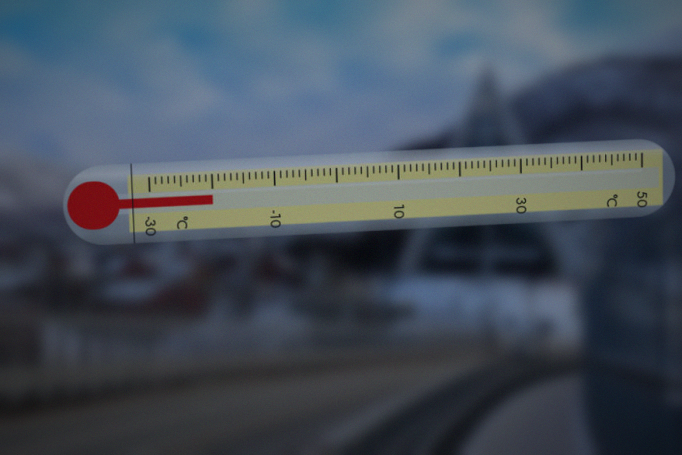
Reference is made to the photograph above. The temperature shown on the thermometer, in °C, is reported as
-20 °C
